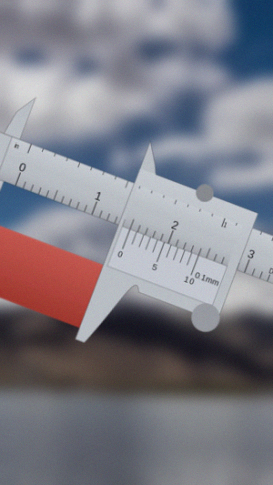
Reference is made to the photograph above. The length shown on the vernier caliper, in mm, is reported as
15.0 mm
